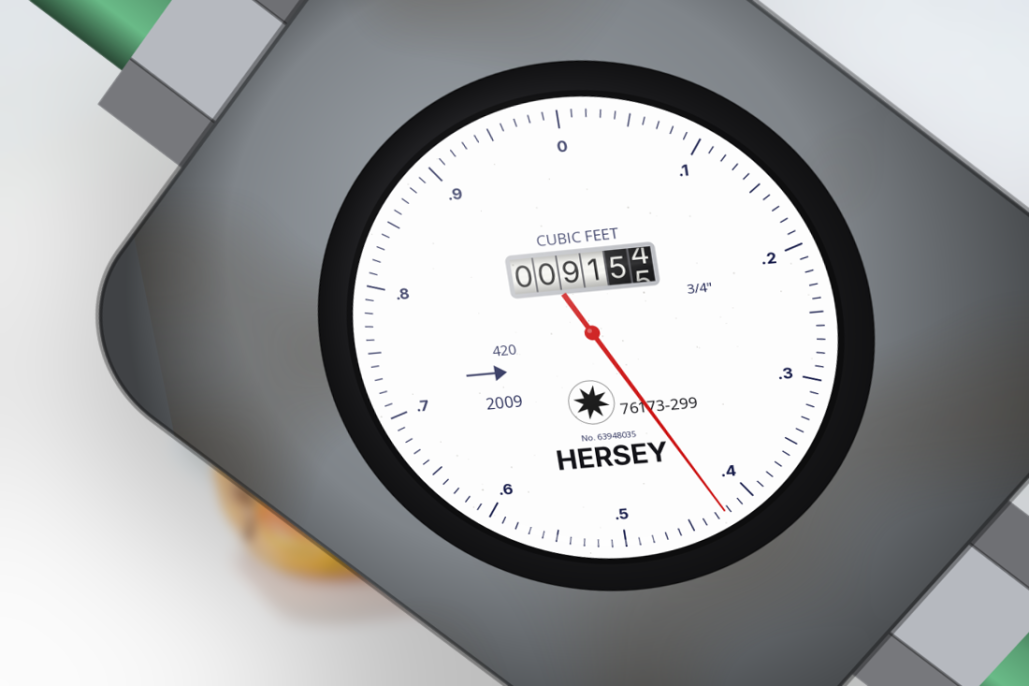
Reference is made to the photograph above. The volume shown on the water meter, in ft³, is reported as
9154.42 ft³
